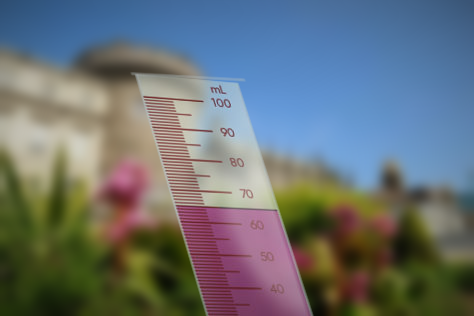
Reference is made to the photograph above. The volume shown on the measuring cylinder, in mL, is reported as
65 mL
